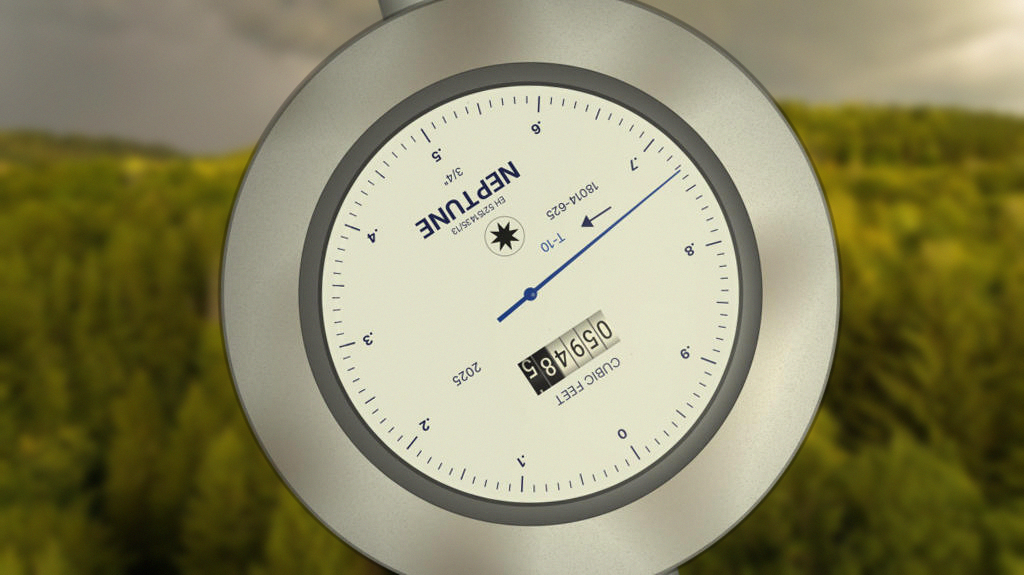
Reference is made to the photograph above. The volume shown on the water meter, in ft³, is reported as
59484.73 ft³
